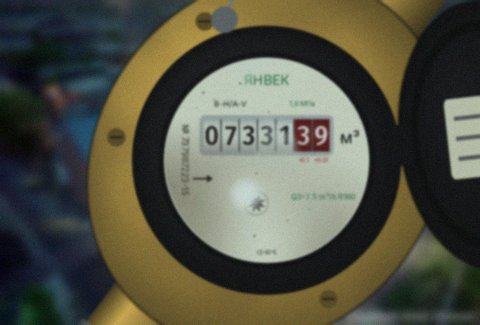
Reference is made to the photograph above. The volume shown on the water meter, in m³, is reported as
7331.39 m³
